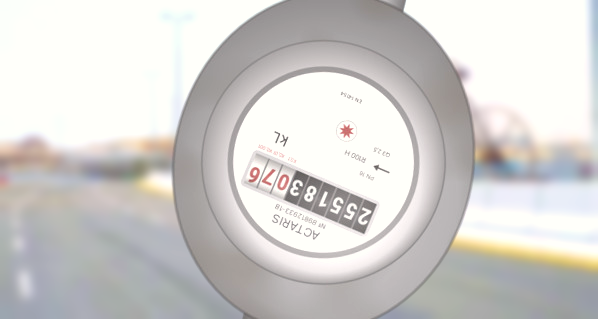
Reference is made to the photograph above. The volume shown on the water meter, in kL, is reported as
255183.076 kL
